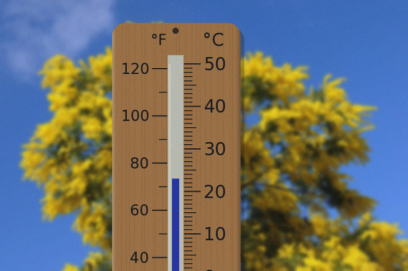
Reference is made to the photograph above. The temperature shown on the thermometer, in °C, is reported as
23 °C
